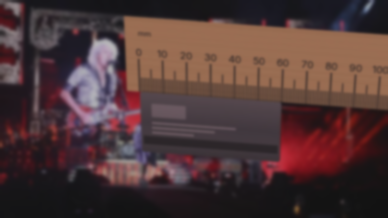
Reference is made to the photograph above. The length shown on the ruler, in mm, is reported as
60 mm
